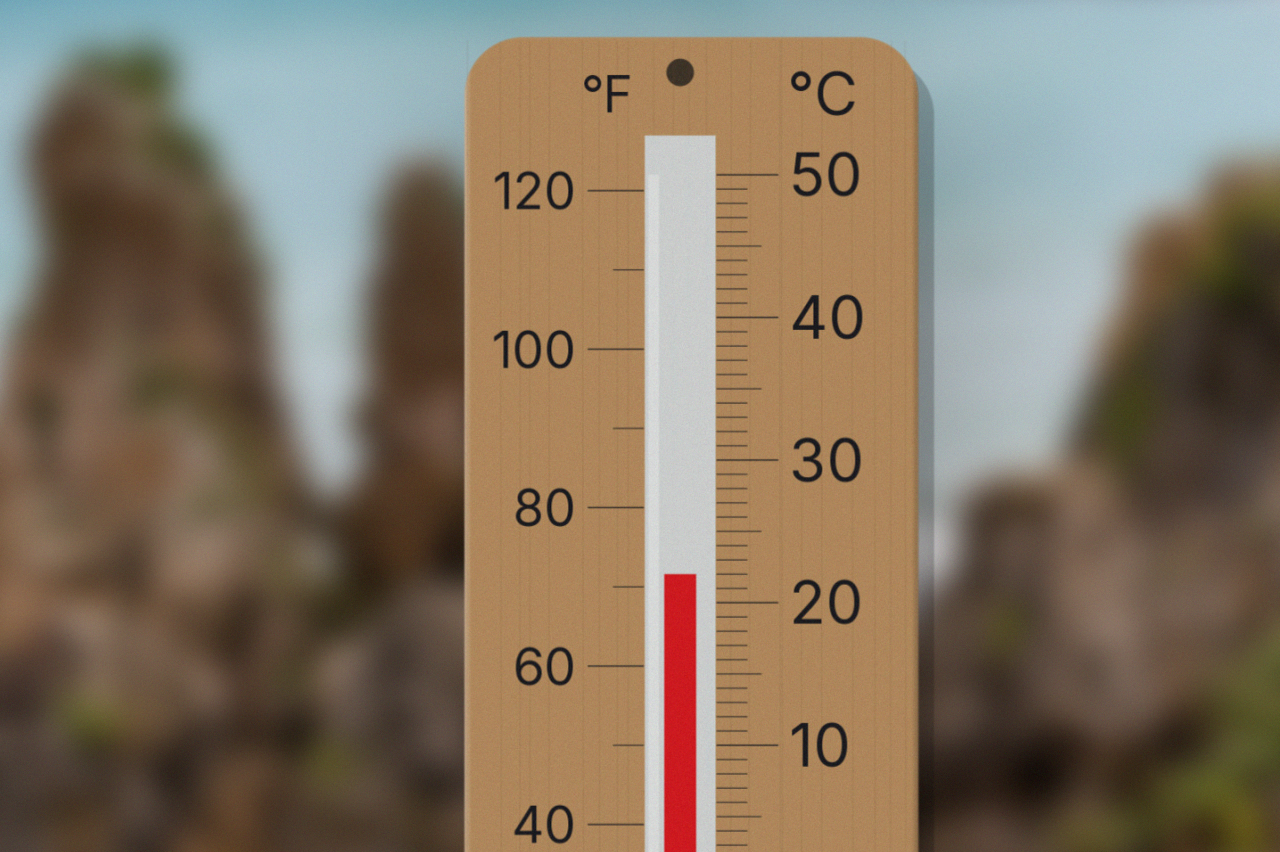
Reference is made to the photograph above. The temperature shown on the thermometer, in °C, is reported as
22 °C
